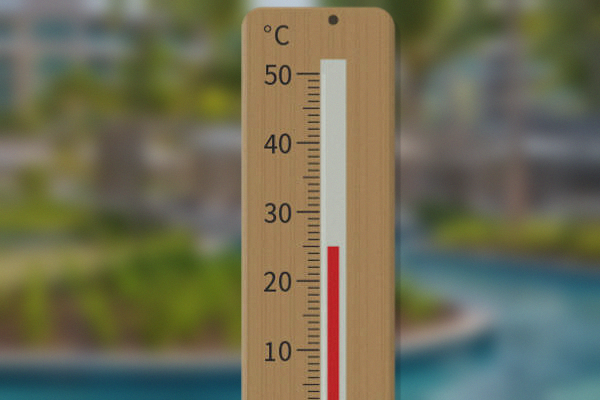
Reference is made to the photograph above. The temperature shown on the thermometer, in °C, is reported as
25 °C
